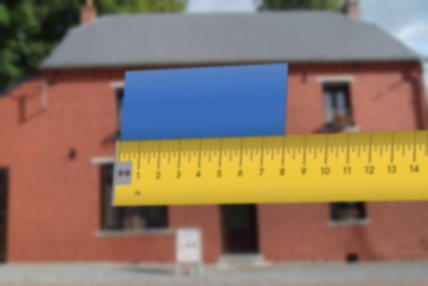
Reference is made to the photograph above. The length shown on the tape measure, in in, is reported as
8 in
